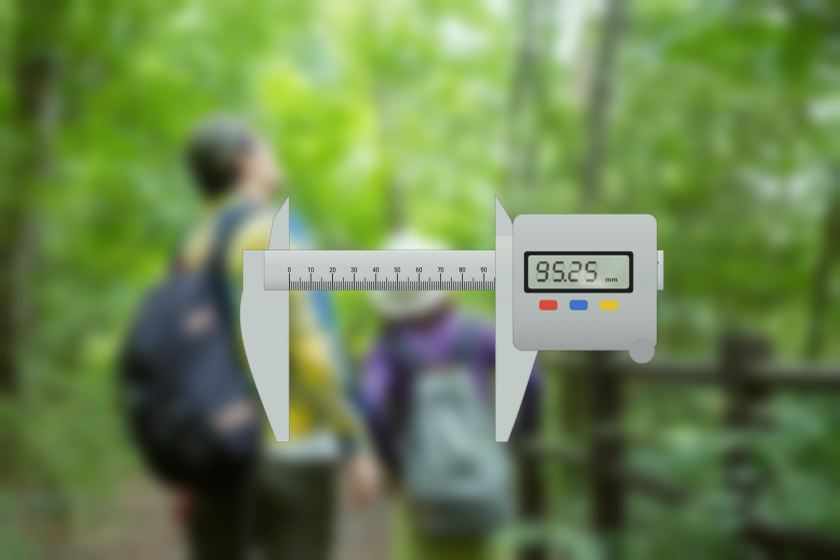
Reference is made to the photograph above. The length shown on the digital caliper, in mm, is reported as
95.25 mm
